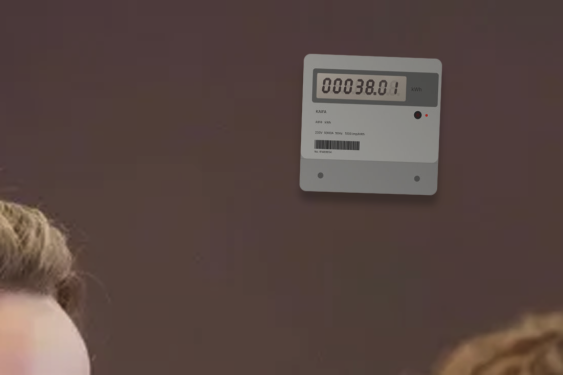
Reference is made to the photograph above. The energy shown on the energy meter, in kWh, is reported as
38.01 kWh
